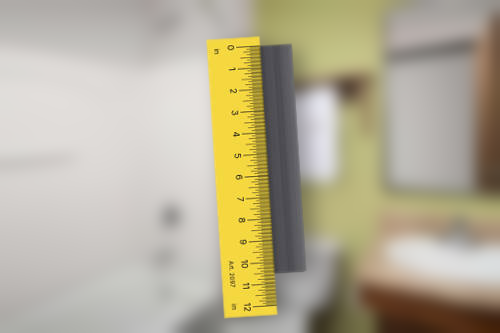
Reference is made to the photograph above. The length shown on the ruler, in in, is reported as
10.5 in
